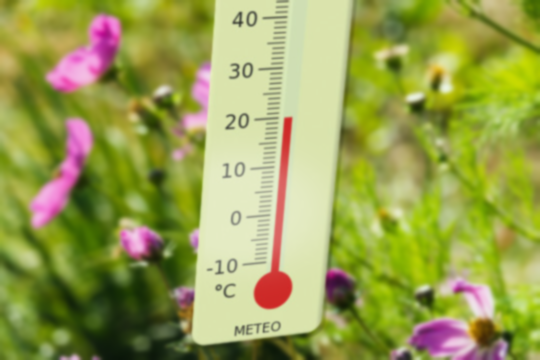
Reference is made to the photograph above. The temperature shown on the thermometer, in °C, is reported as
20 °C
